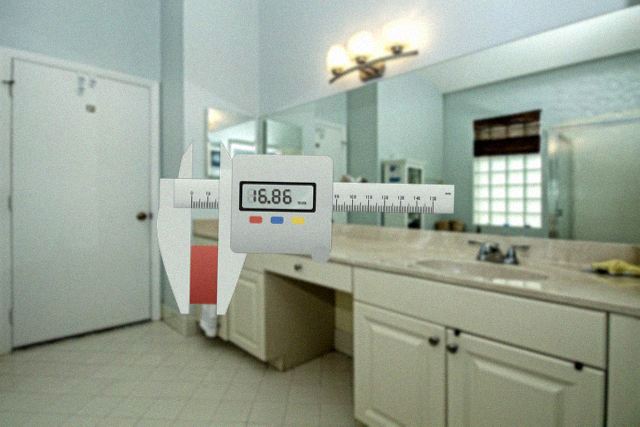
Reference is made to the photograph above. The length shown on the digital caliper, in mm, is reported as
16.86 mm
